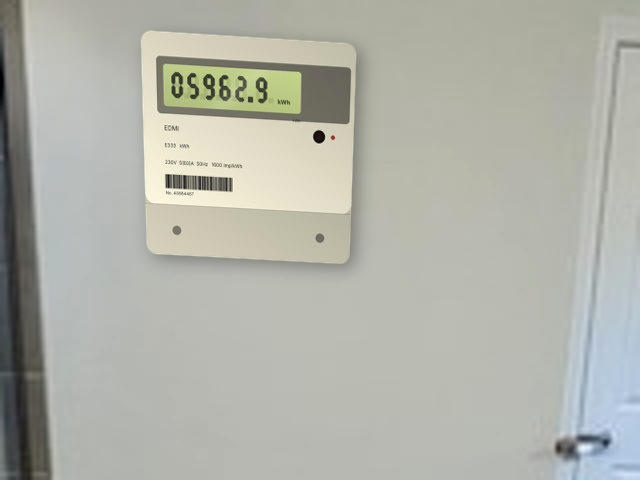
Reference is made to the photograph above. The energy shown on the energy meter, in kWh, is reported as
5962.9 kWh
